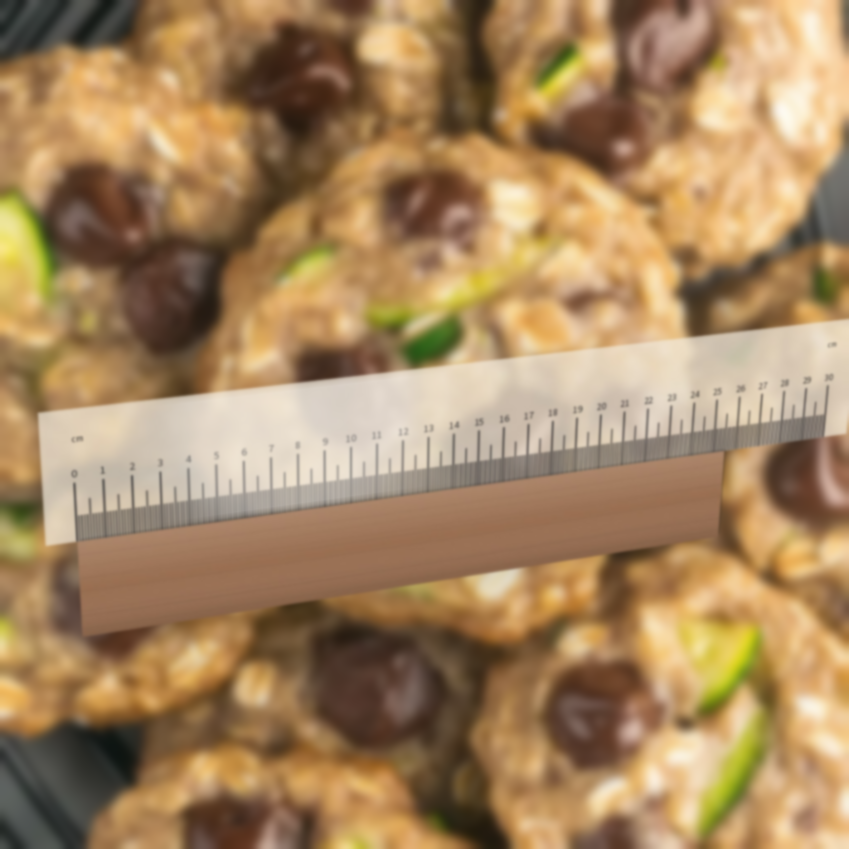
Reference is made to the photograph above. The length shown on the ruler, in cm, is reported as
25.5 cm
